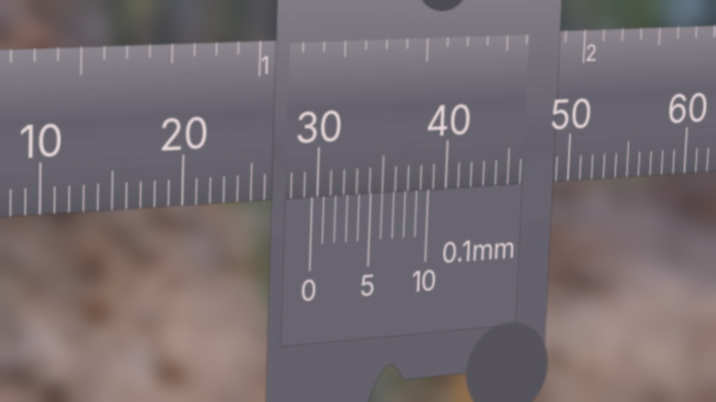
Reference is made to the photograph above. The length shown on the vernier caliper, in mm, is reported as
29.6 mm
